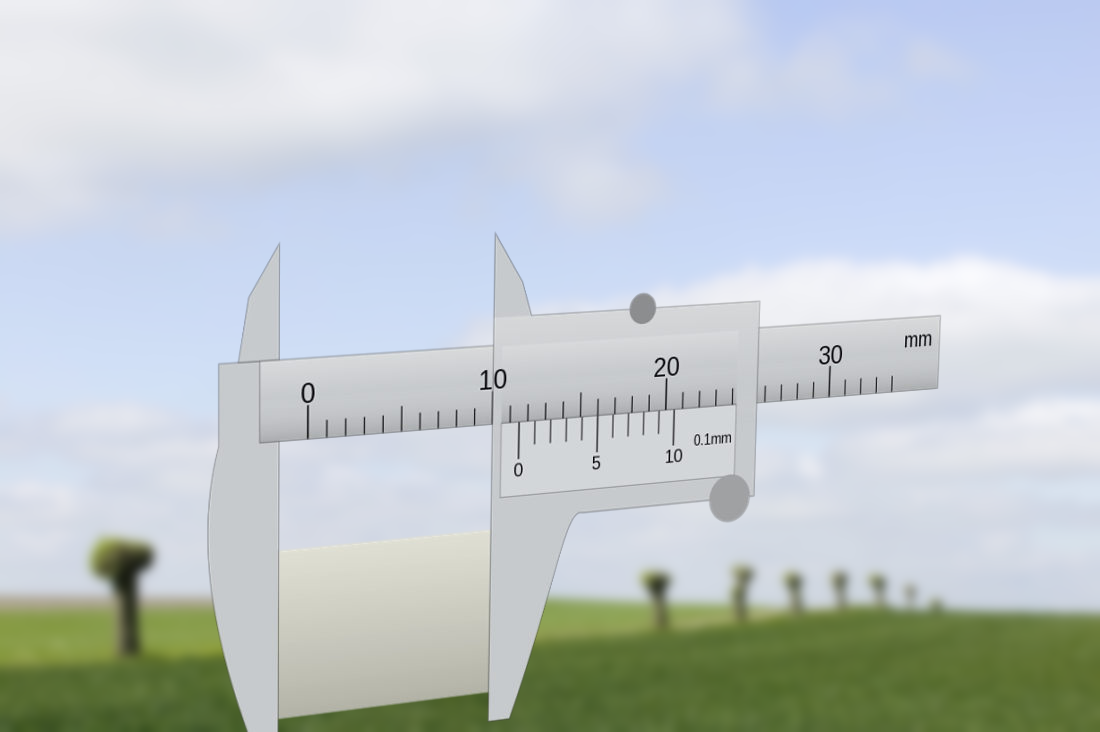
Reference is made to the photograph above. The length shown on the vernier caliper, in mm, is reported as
11.5 mm
